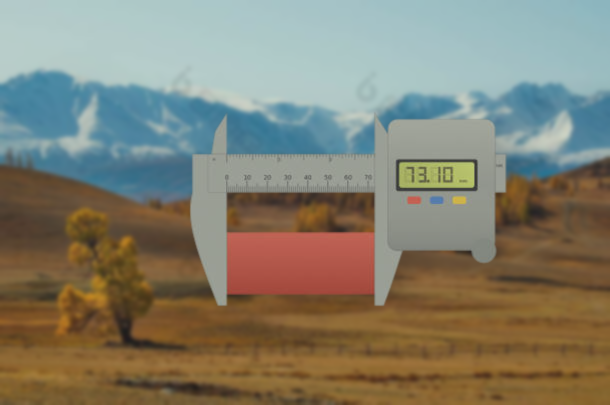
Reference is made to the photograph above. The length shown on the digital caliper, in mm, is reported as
73.10 mm
